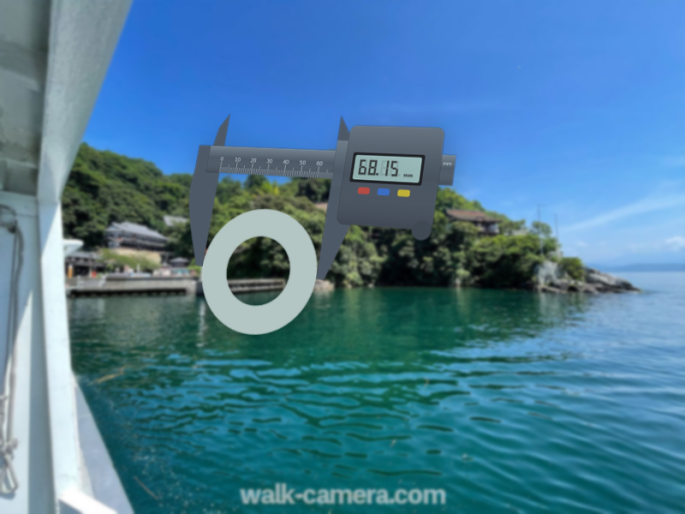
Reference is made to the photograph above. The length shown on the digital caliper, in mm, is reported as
68.15 mm
